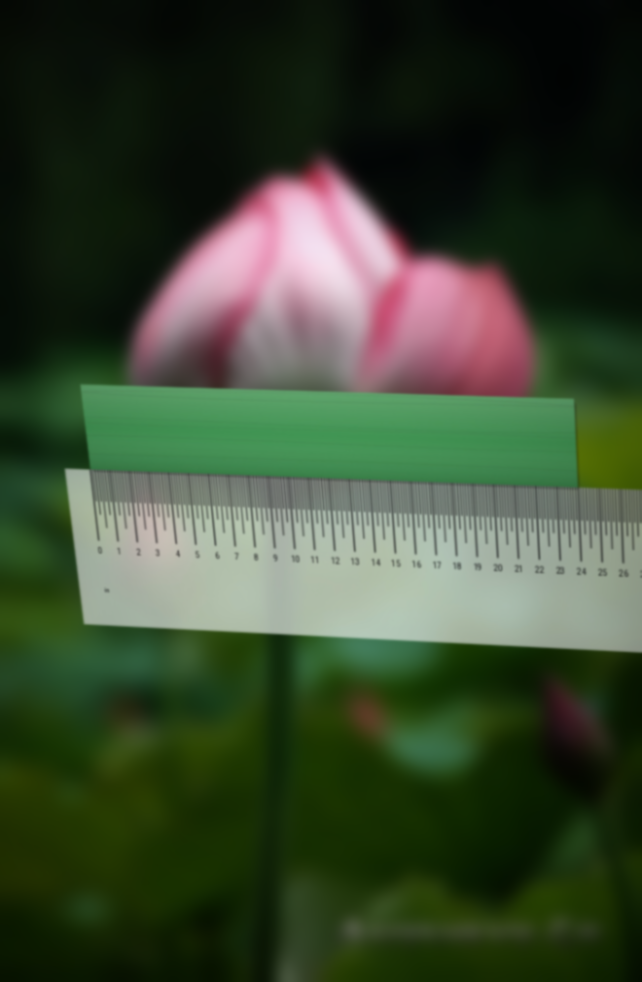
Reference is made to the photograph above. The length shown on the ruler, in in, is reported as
24 in
